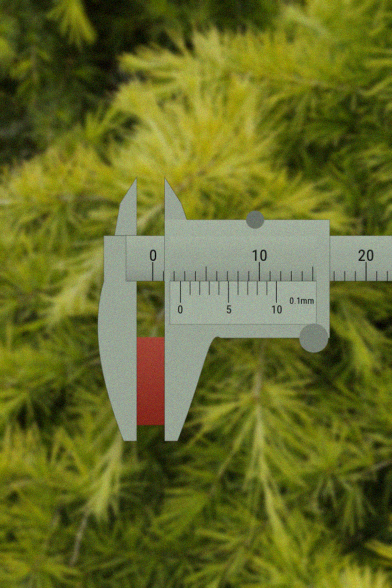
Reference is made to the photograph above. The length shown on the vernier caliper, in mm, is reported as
2.6 mm
